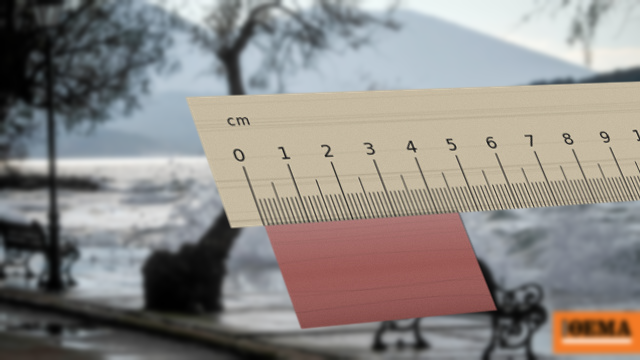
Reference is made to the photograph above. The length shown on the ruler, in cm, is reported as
4.5 cm
